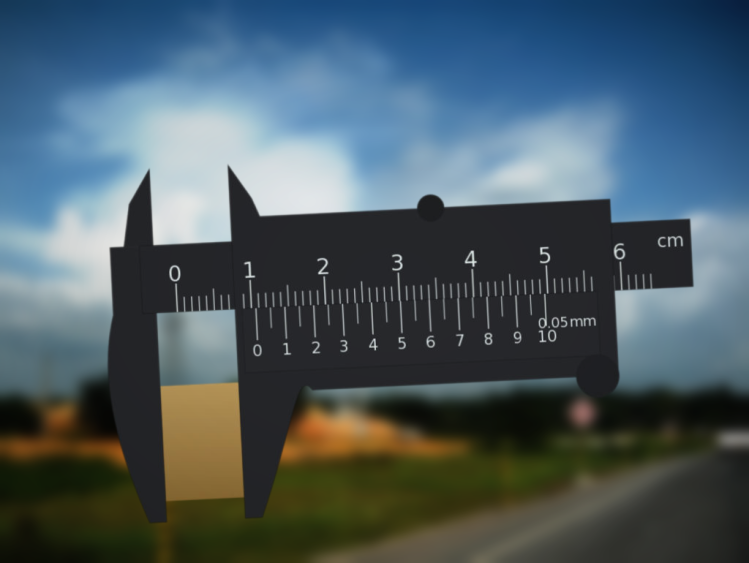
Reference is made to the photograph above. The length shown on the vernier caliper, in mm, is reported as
10.6 mm
